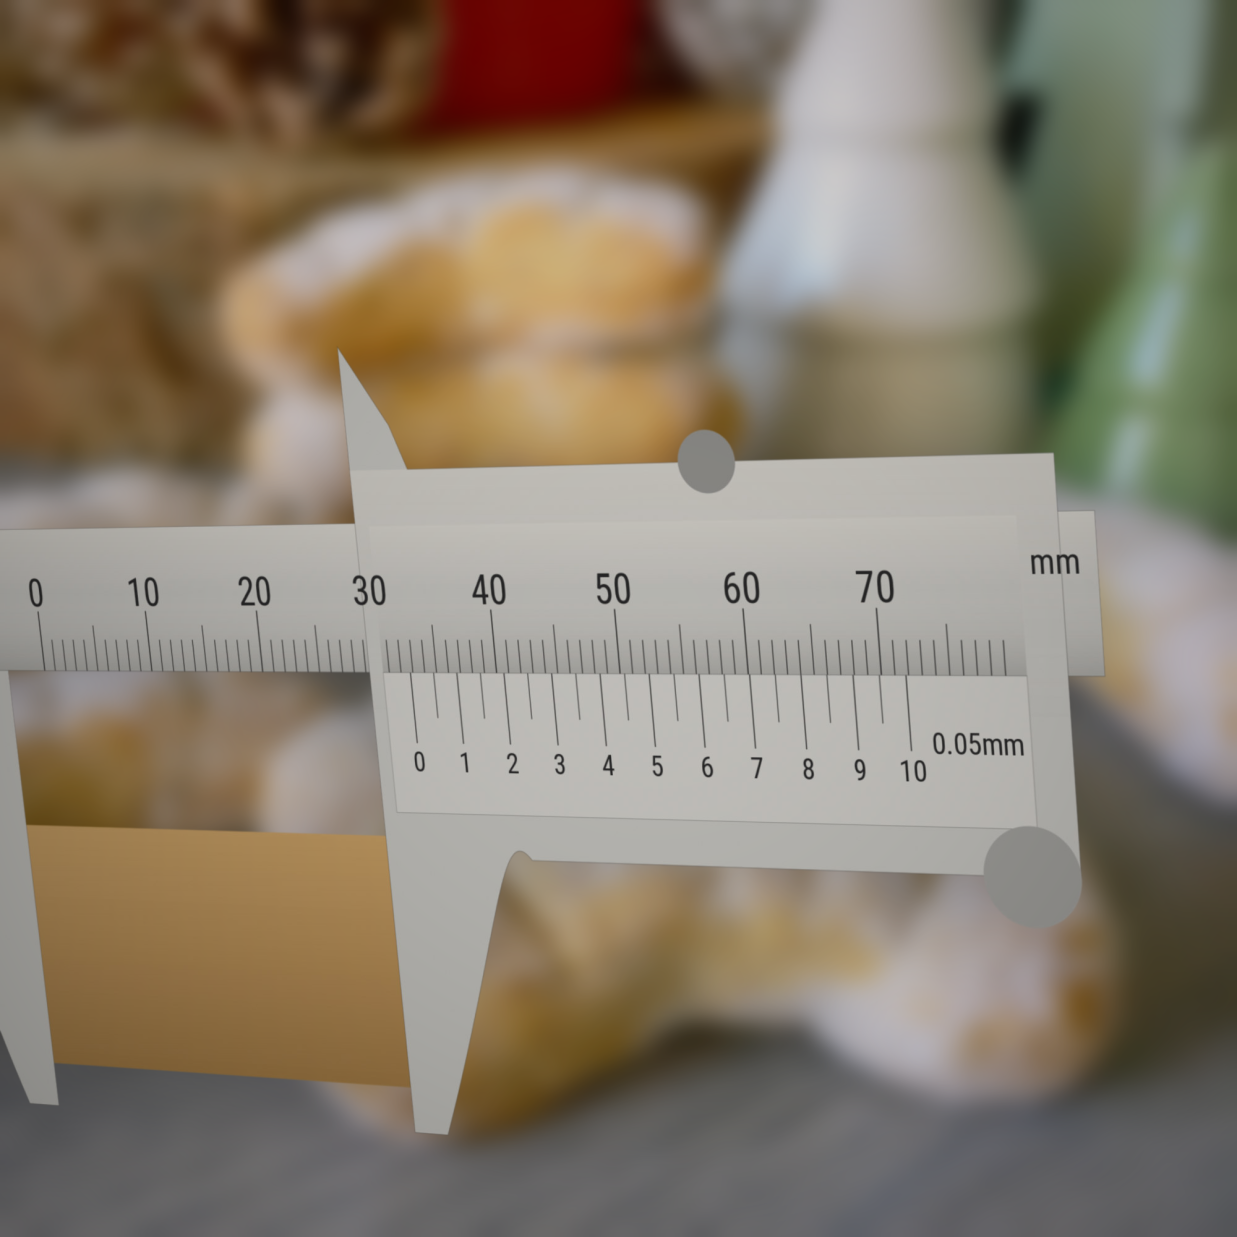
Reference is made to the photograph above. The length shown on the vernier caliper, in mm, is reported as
32.8 mm
